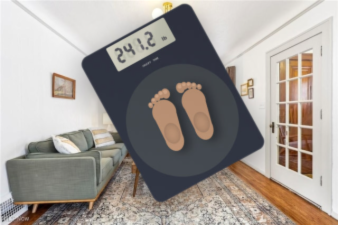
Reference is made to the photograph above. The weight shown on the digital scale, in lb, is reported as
241.2 lb
